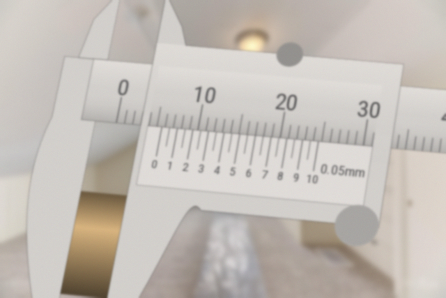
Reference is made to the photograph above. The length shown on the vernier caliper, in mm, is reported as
5.6 mm
